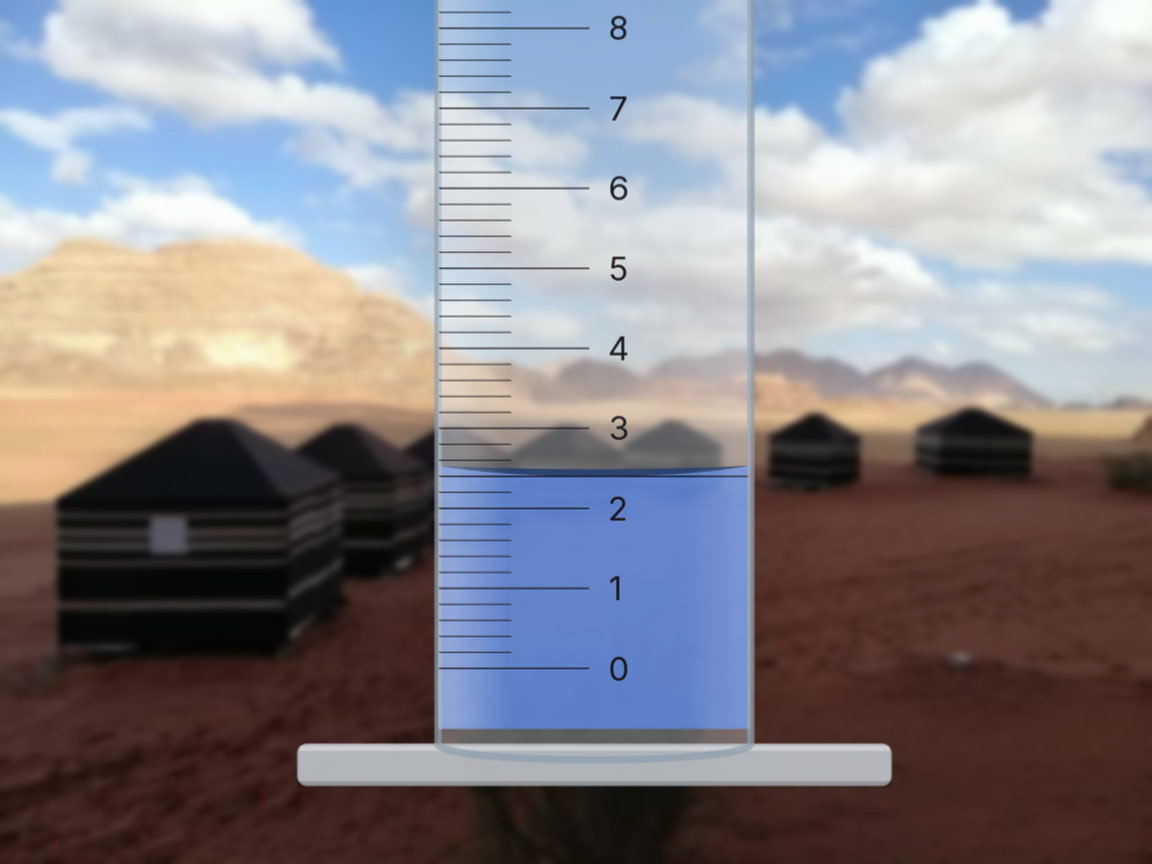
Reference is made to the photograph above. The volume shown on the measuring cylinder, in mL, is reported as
2.4 mL
